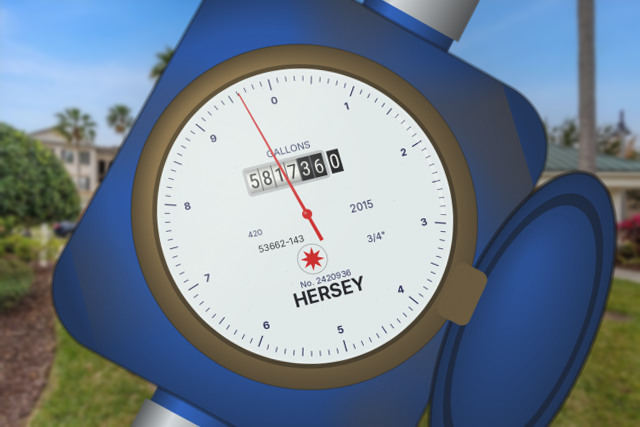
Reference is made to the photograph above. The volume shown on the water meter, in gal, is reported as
5817359.6 gal
